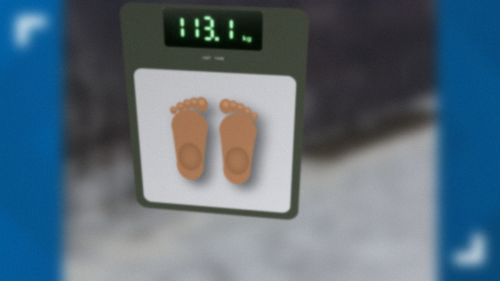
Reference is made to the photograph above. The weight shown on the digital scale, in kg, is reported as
113.1 kg
